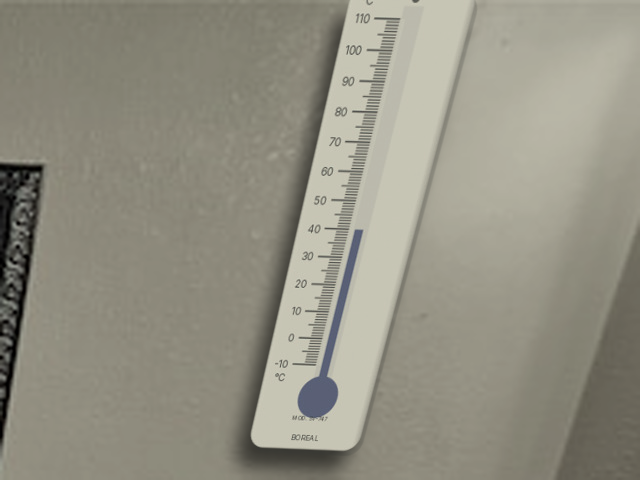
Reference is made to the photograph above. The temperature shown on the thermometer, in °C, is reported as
40 °C
